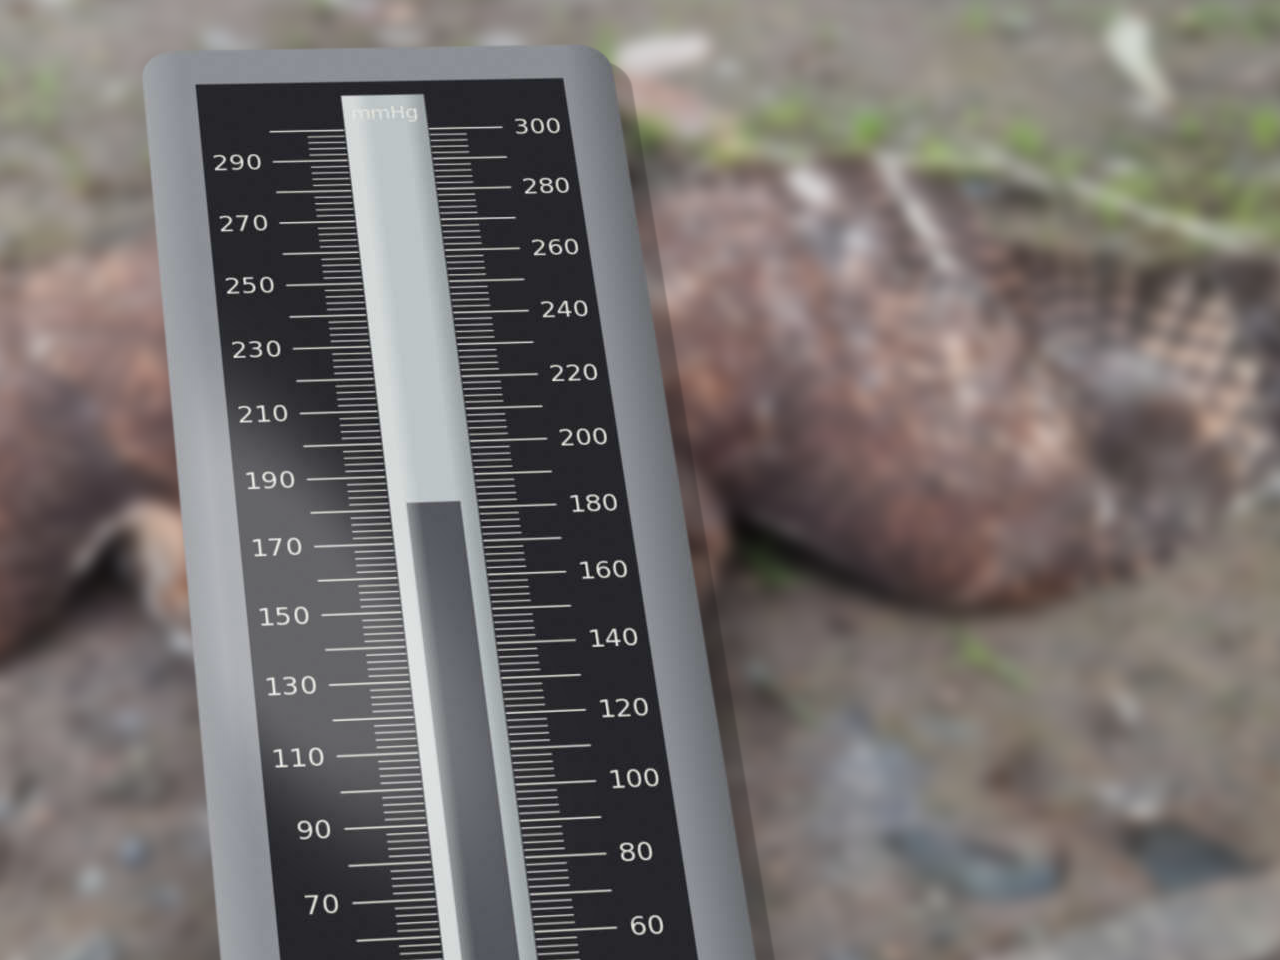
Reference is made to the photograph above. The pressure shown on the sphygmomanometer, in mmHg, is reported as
182 mmHg
